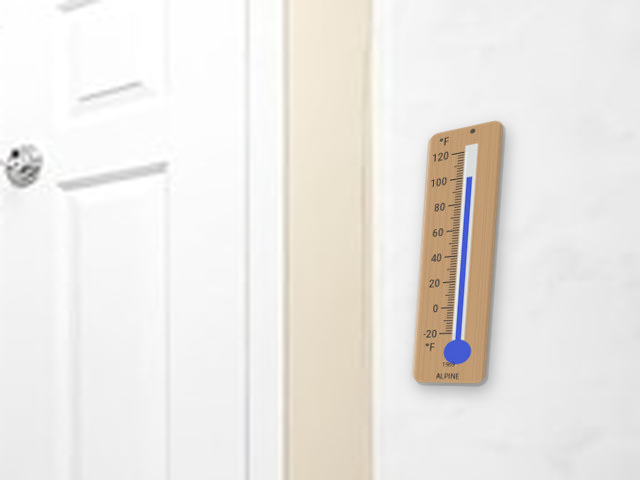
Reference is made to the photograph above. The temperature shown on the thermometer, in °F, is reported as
100 °F
